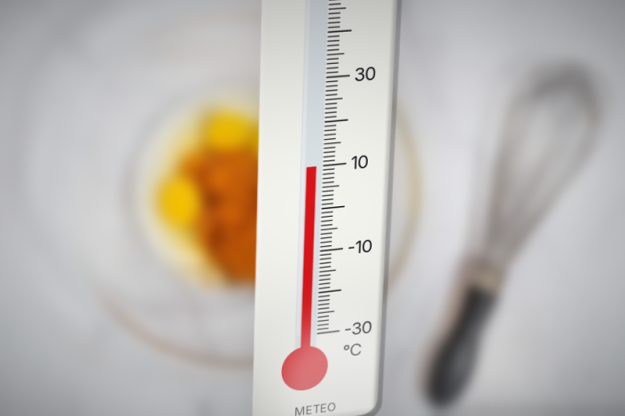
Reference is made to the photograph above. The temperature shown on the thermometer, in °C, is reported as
10 °C
